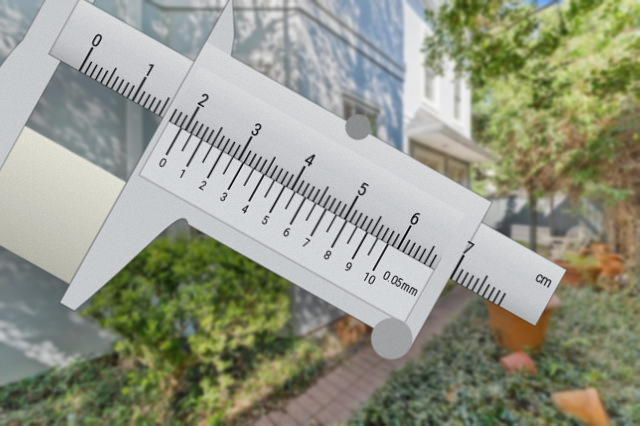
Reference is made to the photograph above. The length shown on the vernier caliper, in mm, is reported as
19.2 mm
